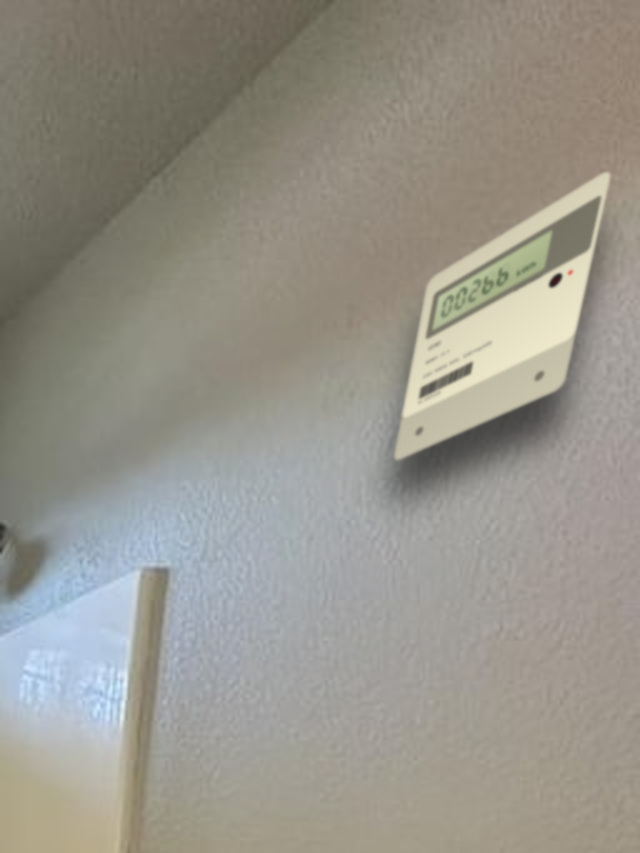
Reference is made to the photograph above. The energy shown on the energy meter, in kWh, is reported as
266 kWh
